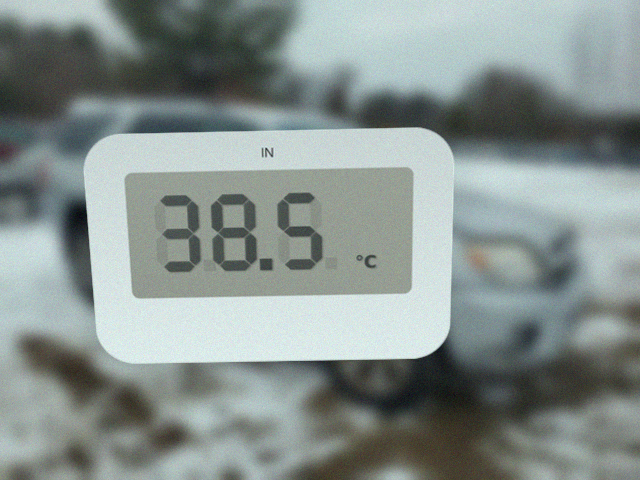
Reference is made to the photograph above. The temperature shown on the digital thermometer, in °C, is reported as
38.5 °C
